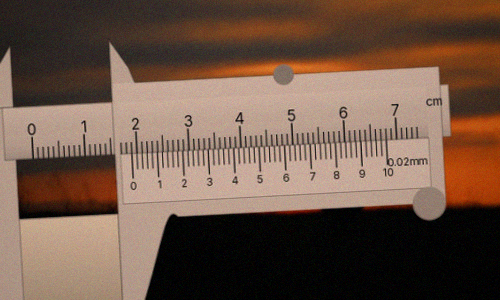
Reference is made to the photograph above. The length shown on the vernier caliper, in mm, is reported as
19.0 mm
